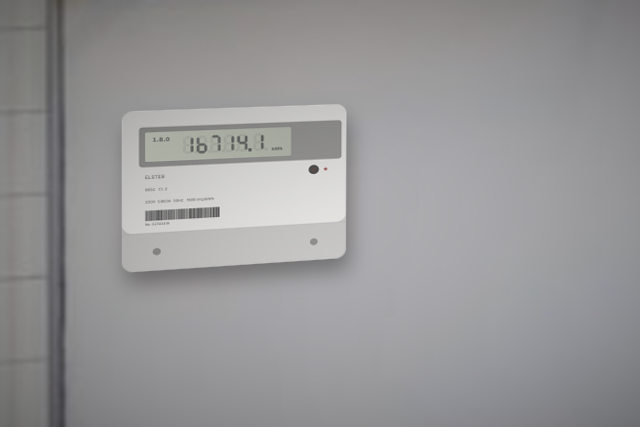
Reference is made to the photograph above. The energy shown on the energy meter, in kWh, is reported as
16714.1 kWh
